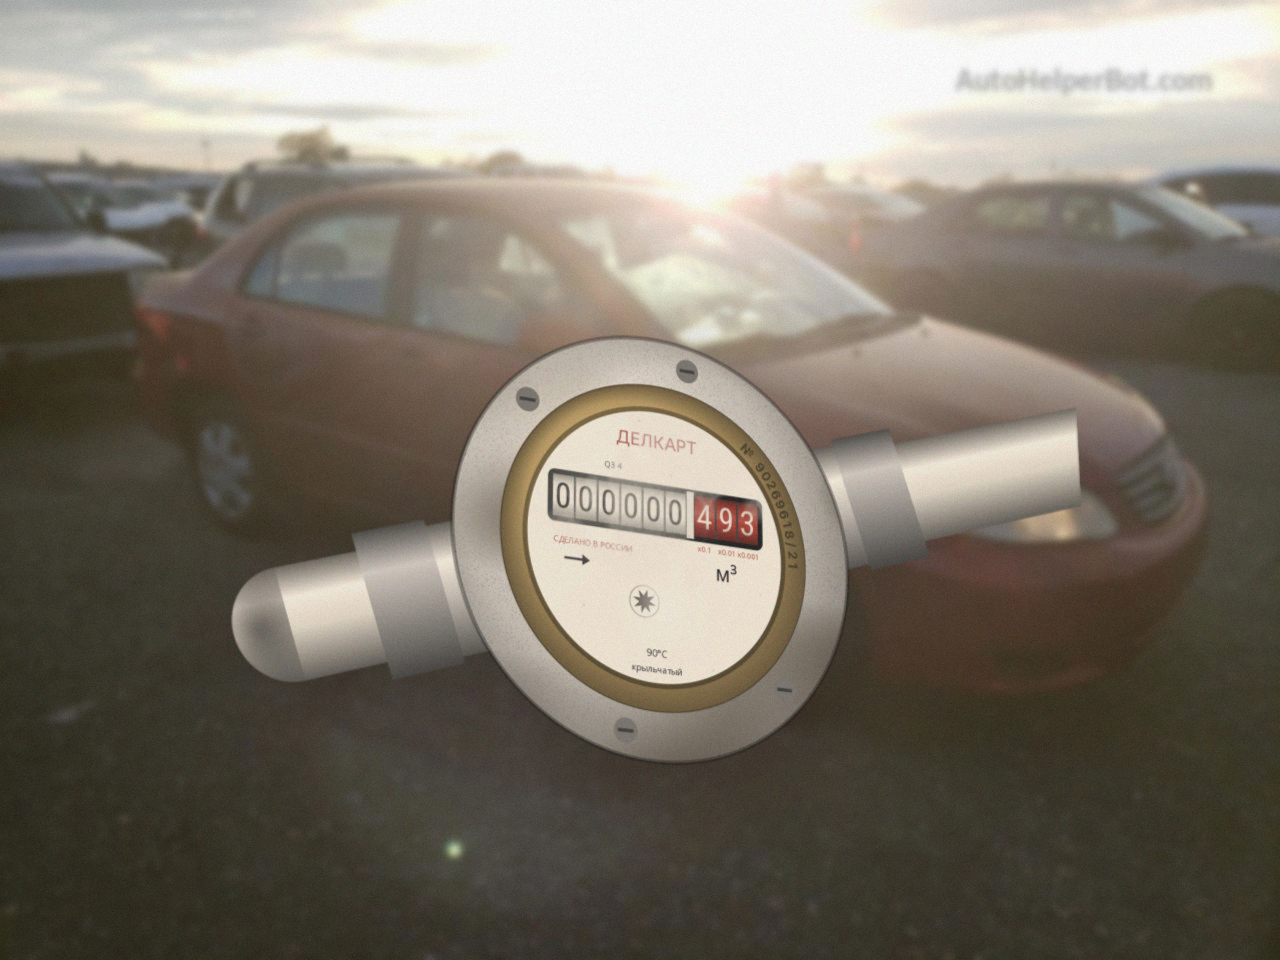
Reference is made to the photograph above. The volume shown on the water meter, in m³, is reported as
0.493 m³
